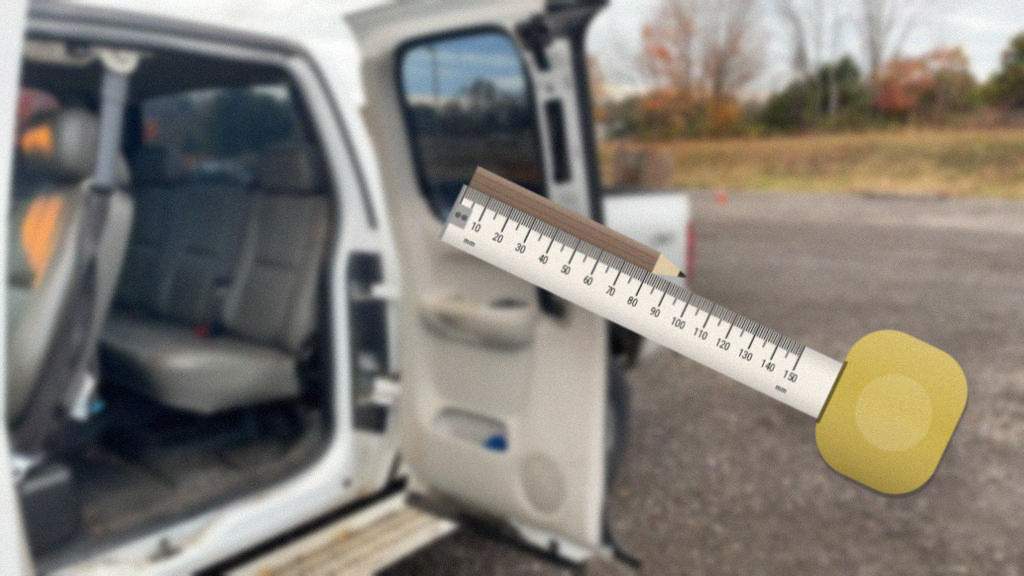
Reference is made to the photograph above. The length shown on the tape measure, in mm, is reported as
95 mm
